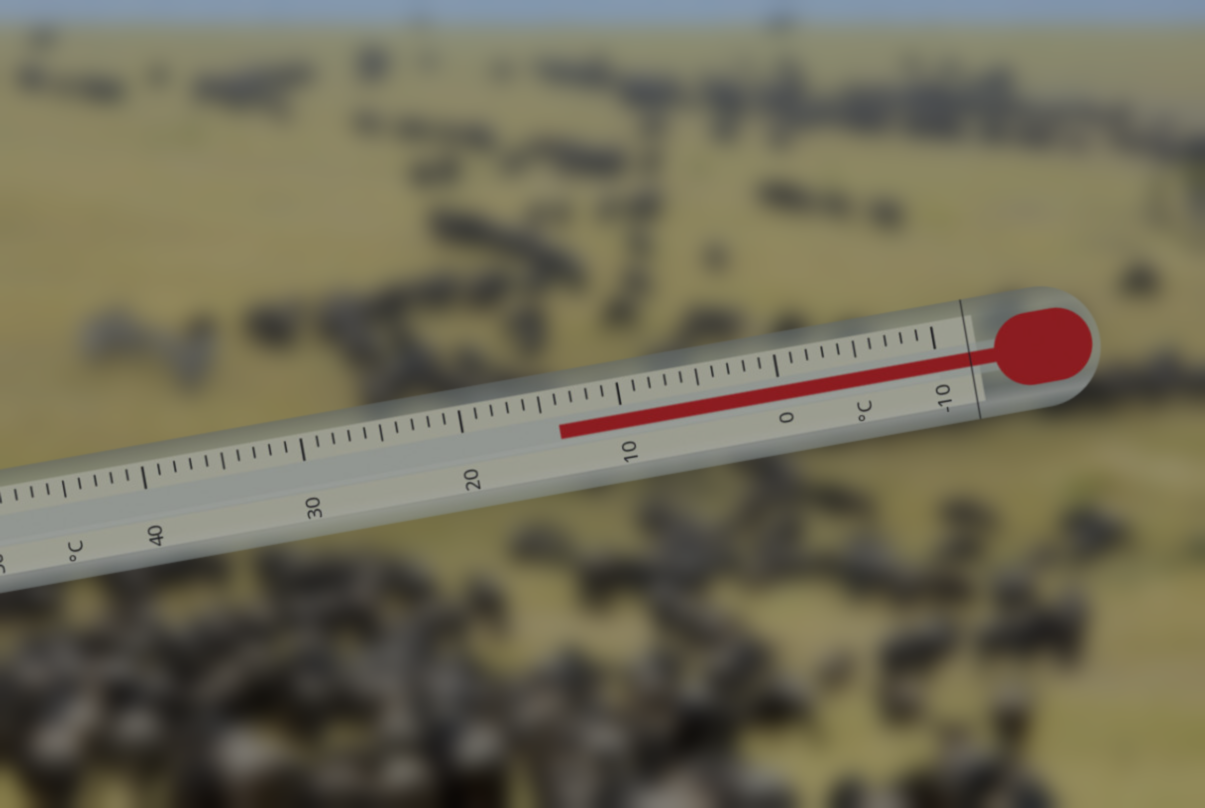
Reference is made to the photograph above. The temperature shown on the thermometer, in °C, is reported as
14 °C
